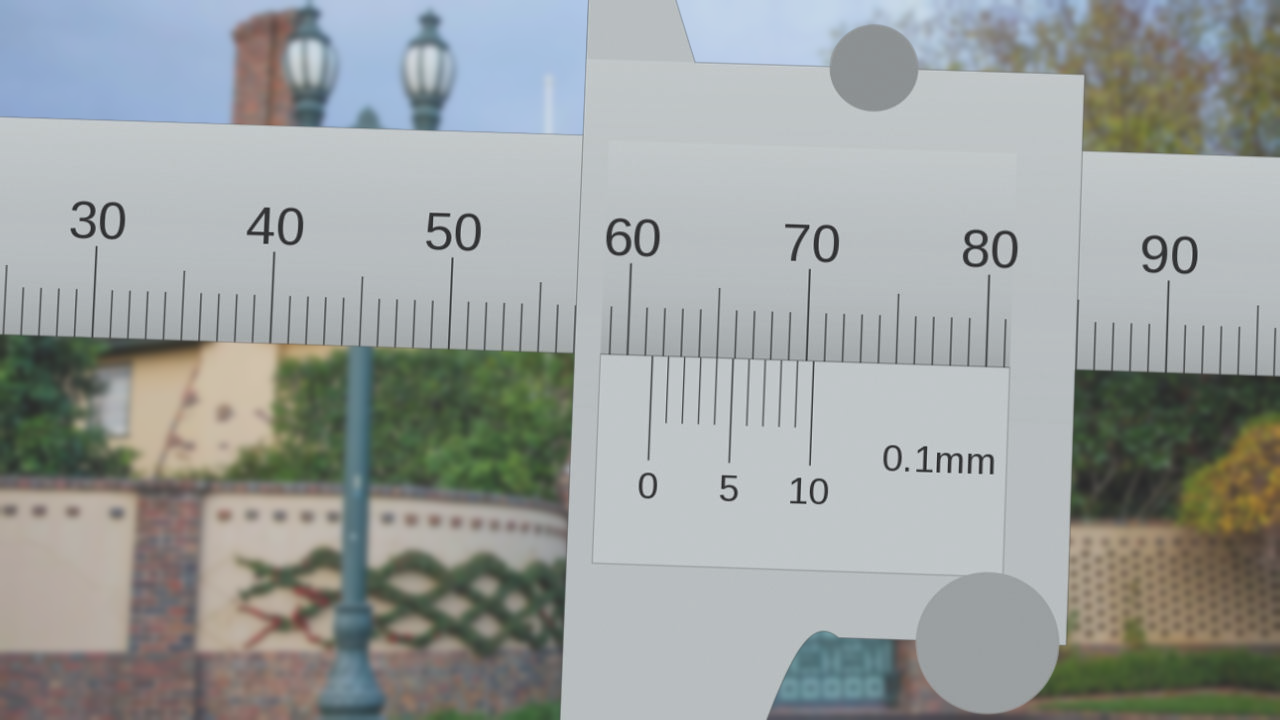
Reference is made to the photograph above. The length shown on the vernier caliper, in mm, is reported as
61.4 mm
